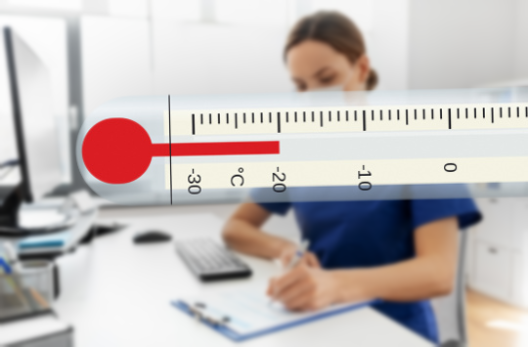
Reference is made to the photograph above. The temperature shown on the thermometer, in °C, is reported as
-20 °C
